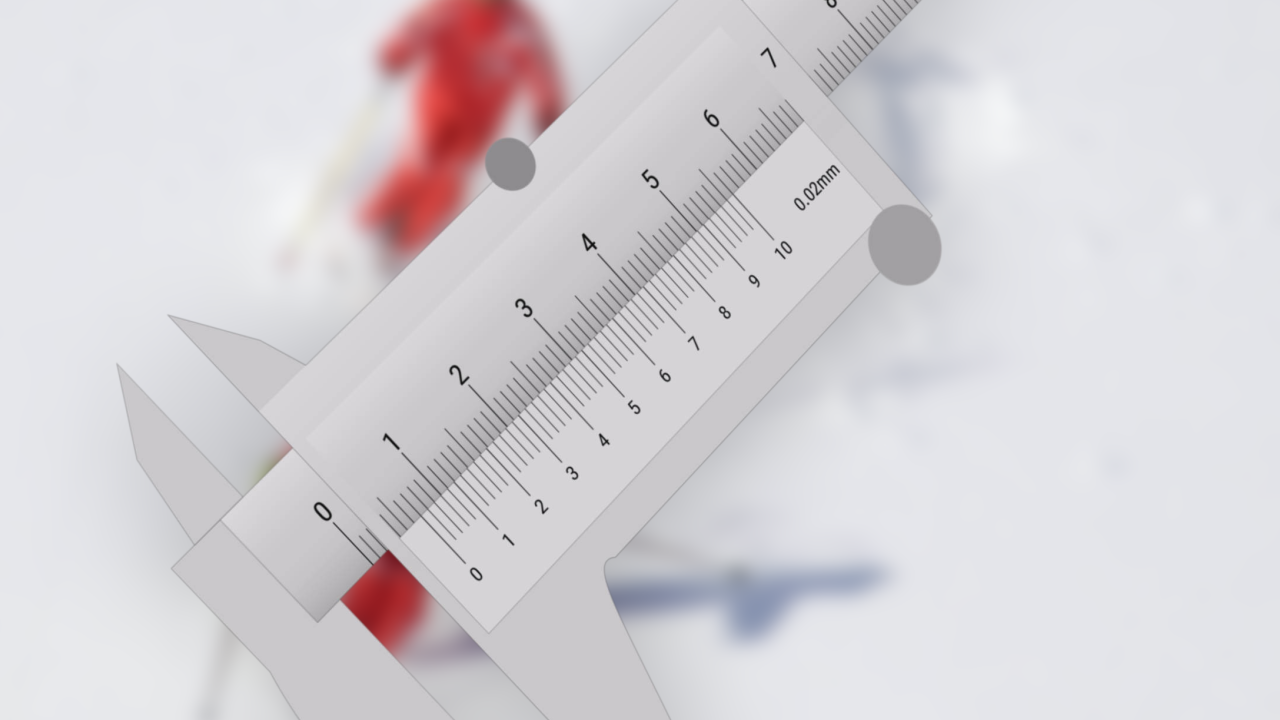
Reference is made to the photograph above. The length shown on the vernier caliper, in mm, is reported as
7.0 mm
